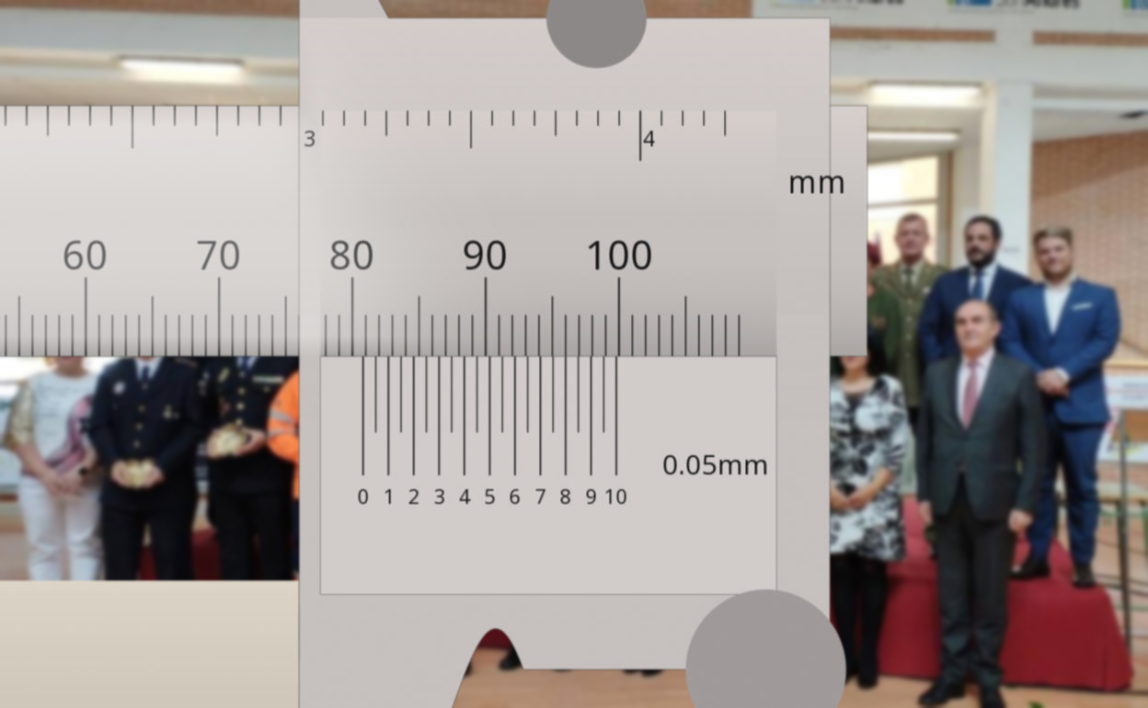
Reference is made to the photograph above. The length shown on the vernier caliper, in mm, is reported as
80.8 mm
